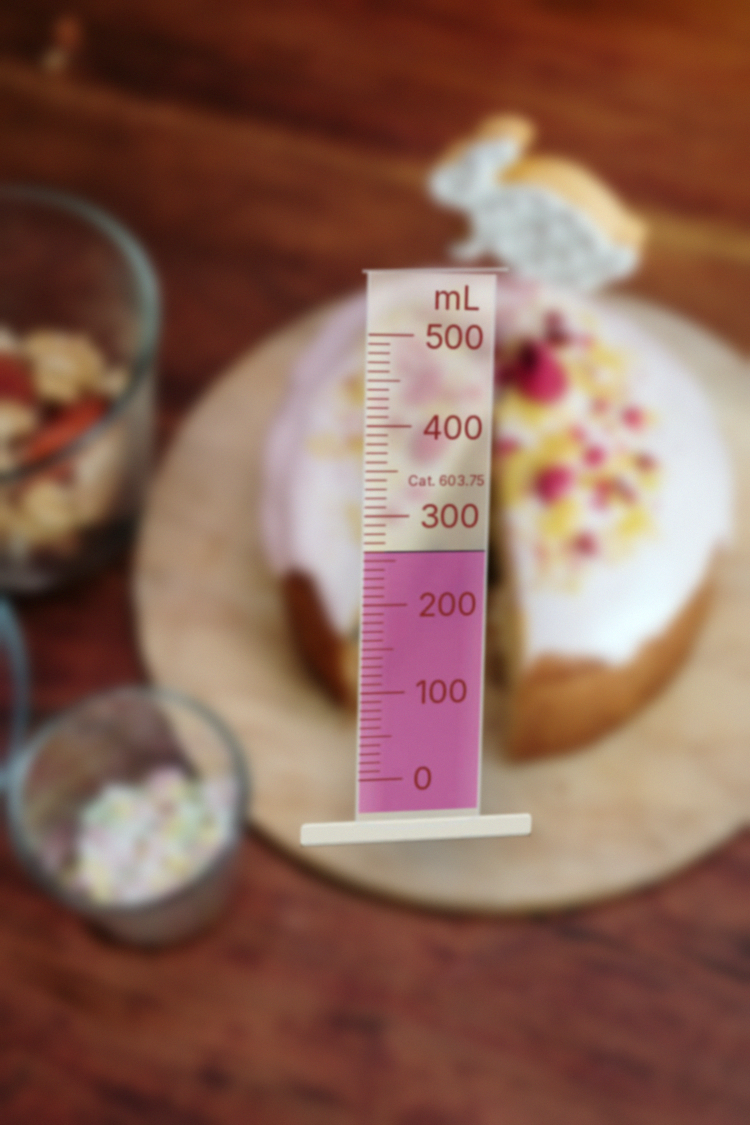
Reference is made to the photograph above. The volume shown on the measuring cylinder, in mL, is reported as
260 mL
